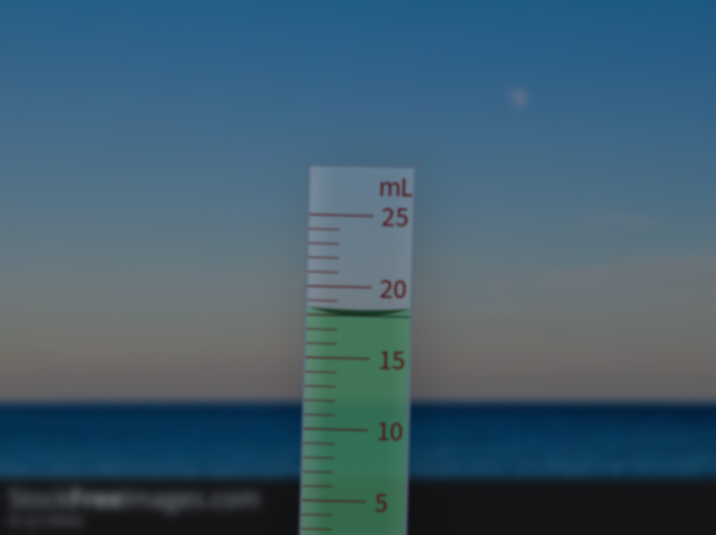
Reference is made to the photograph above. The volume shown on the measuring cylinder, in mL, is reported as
18 mL
